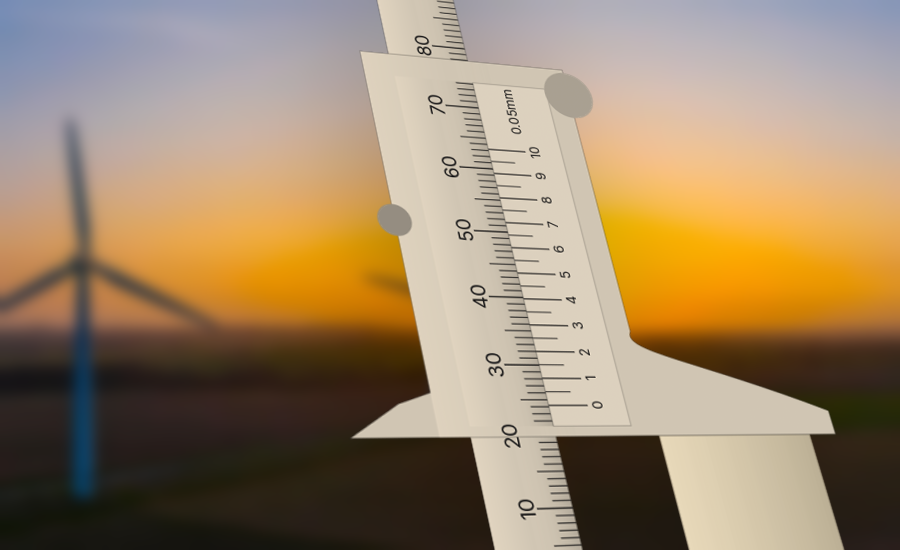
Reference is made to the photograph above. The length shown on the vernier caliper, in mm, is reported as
24.2 mm
